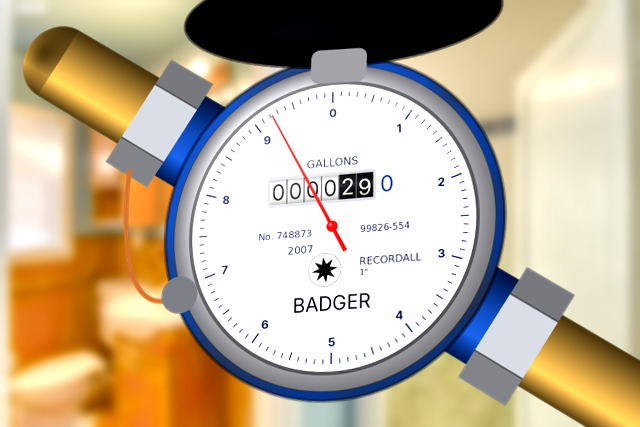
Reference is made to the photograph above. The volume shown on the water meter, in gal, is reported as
289.2 gal
